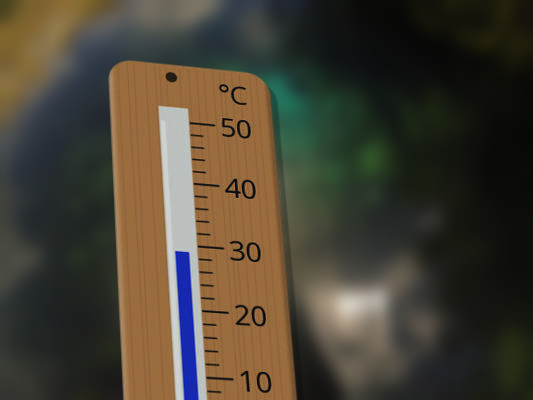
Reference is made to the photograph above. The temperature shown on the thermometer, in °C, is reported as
29 °C
